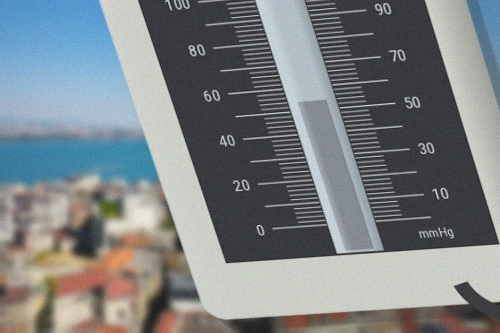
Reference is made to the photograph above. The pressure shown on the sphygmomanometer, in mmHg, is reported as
54 mmHg
